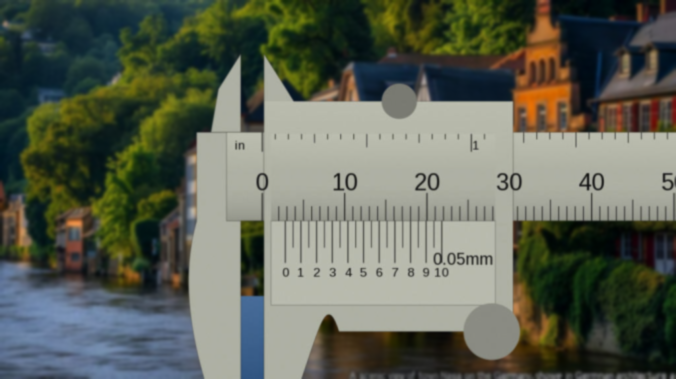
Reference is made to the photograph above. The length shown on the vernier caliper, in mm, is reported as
2.8 mm
